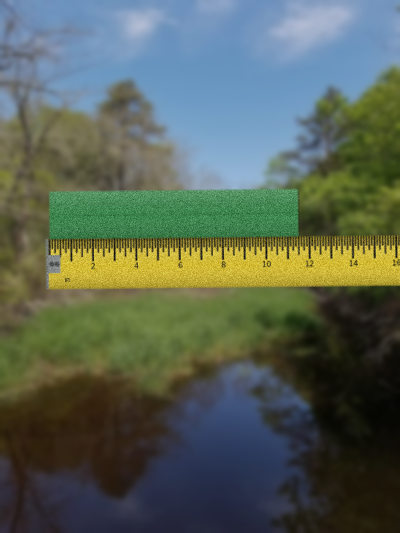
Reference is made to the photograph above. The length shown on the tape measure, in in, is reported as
11.5 in
